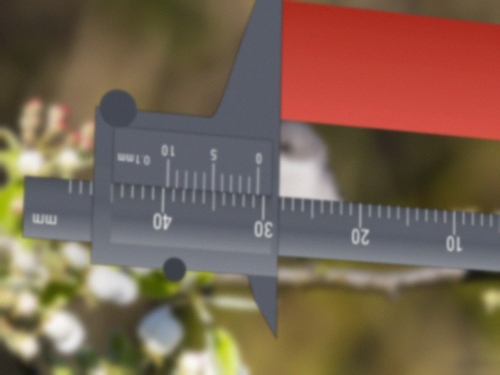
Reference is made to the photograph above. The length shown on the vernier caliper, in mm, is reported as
30.6 mm
